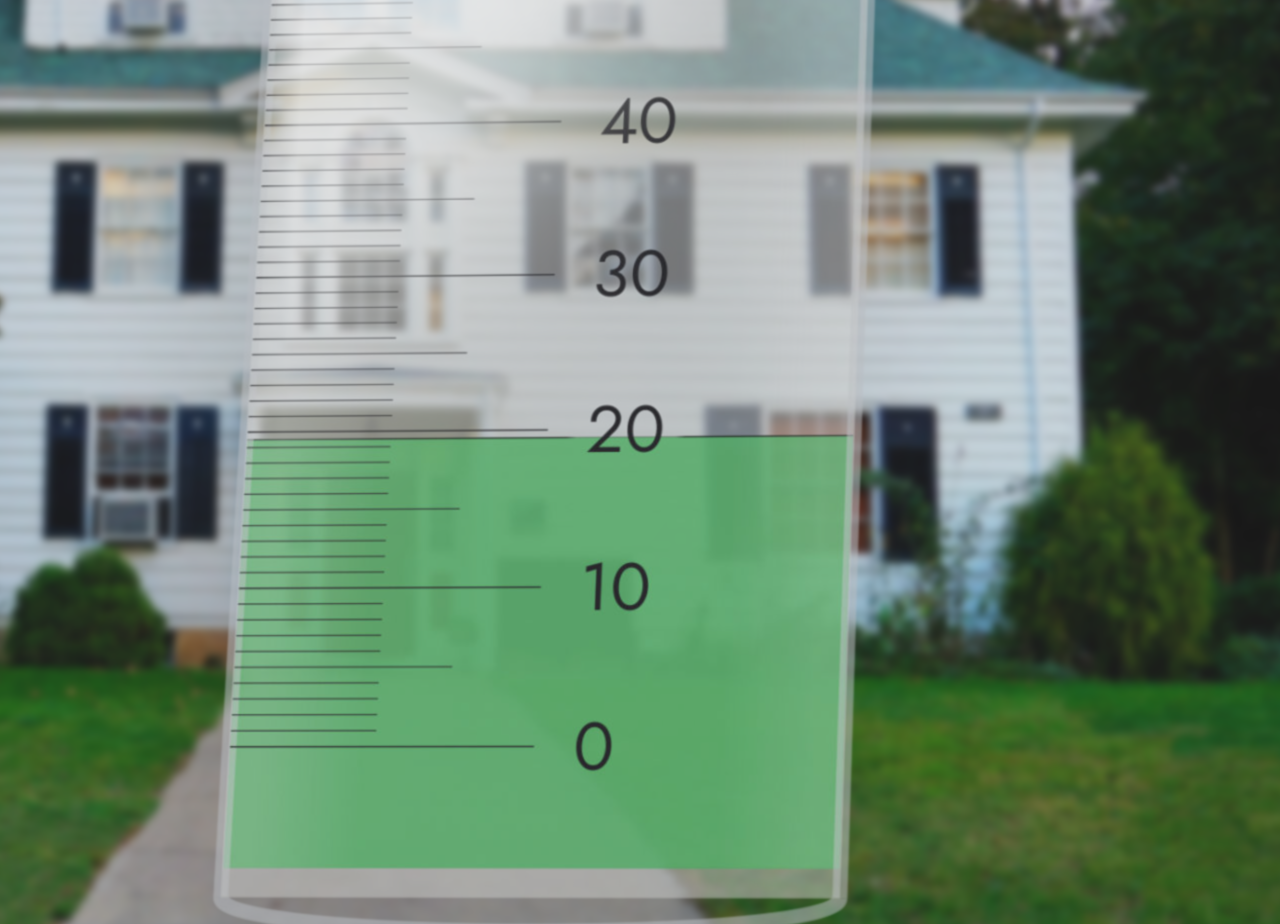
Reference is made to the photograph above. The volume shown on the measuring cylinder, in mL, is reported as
19.5 mL
